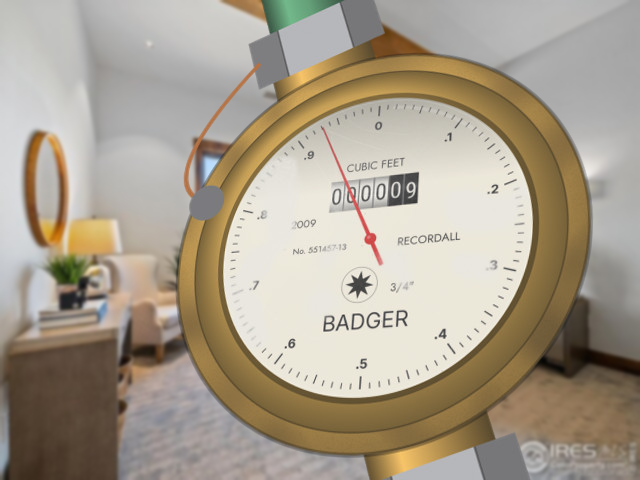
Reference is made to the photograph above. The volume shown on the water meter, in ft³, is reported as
8.93 ft³
